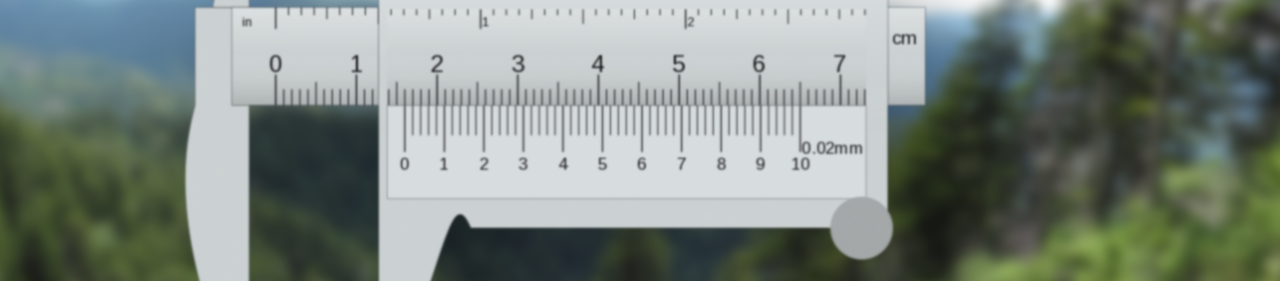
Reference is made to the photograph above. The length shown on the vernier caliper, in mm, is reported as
16.0 mm
